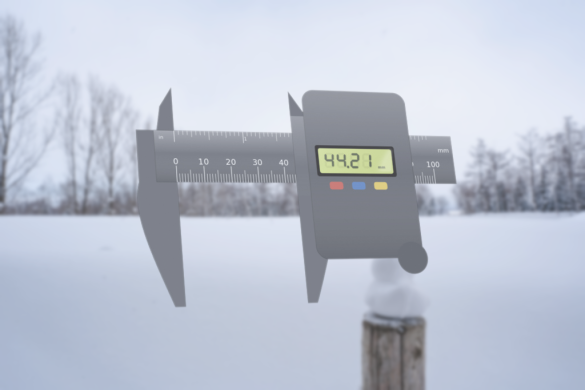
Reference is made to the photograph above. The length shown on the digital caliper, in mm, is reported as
44.21 mm
